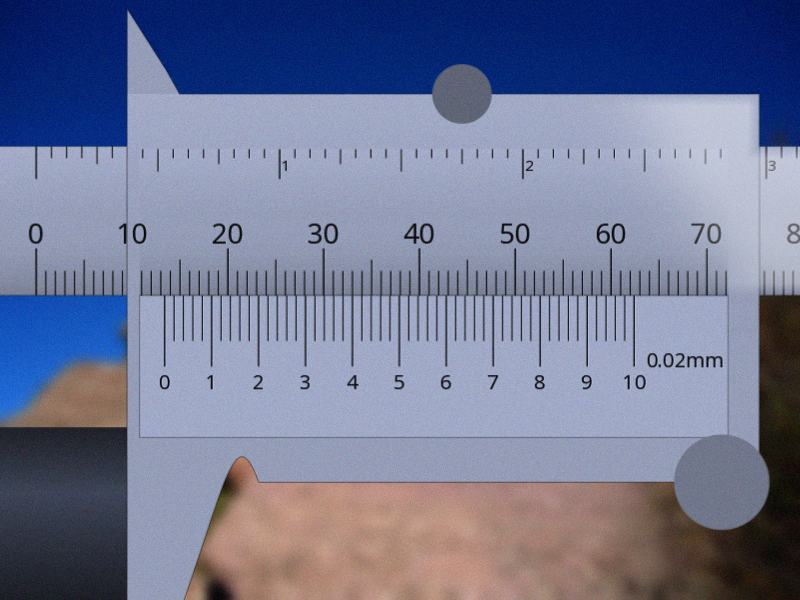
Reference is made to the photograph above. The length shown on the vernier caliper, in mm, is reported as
13.4 mm
